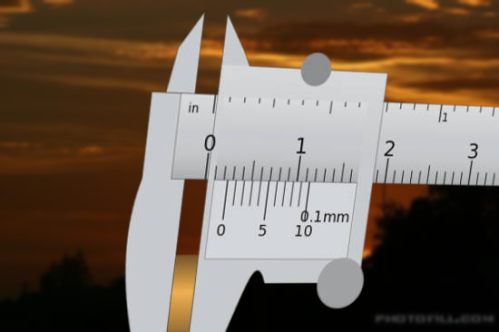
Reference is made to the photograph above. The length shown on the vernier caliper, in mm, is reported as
2.4 mm
